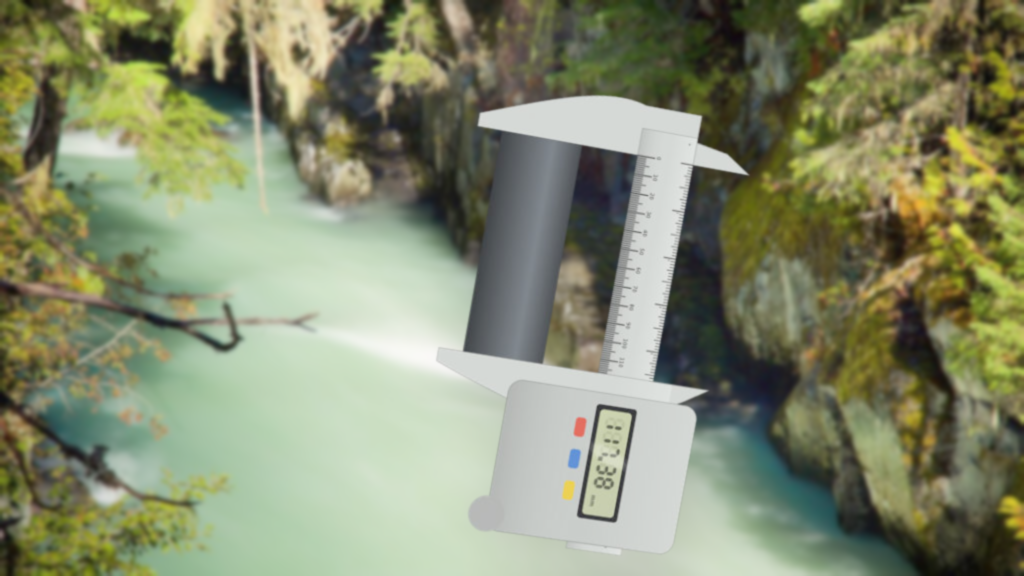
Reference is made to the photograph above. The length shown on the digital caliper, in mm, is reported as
117.38 mm
